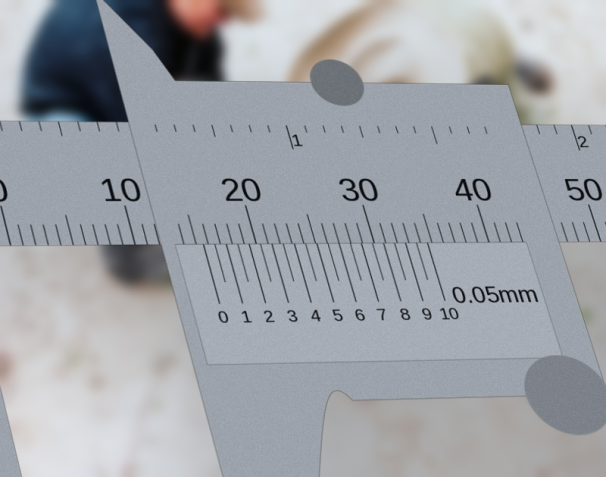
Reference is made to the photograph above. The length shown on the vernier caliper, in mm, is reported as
15.6 mm
